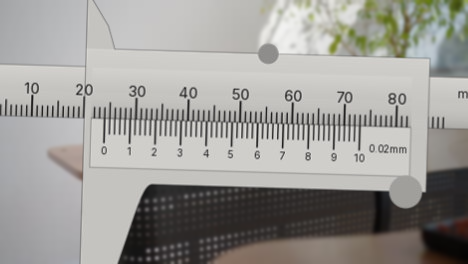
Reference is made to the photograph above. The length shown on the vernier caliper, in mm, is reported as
24.0 mm
